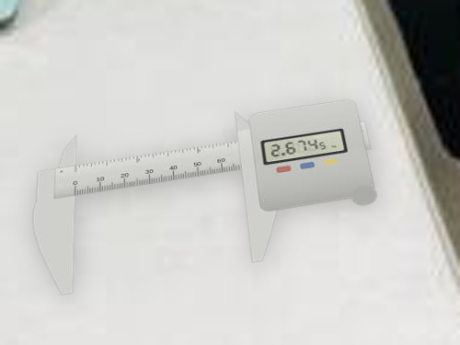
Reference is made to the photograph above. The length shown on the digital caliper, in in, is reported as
2.6745 in
